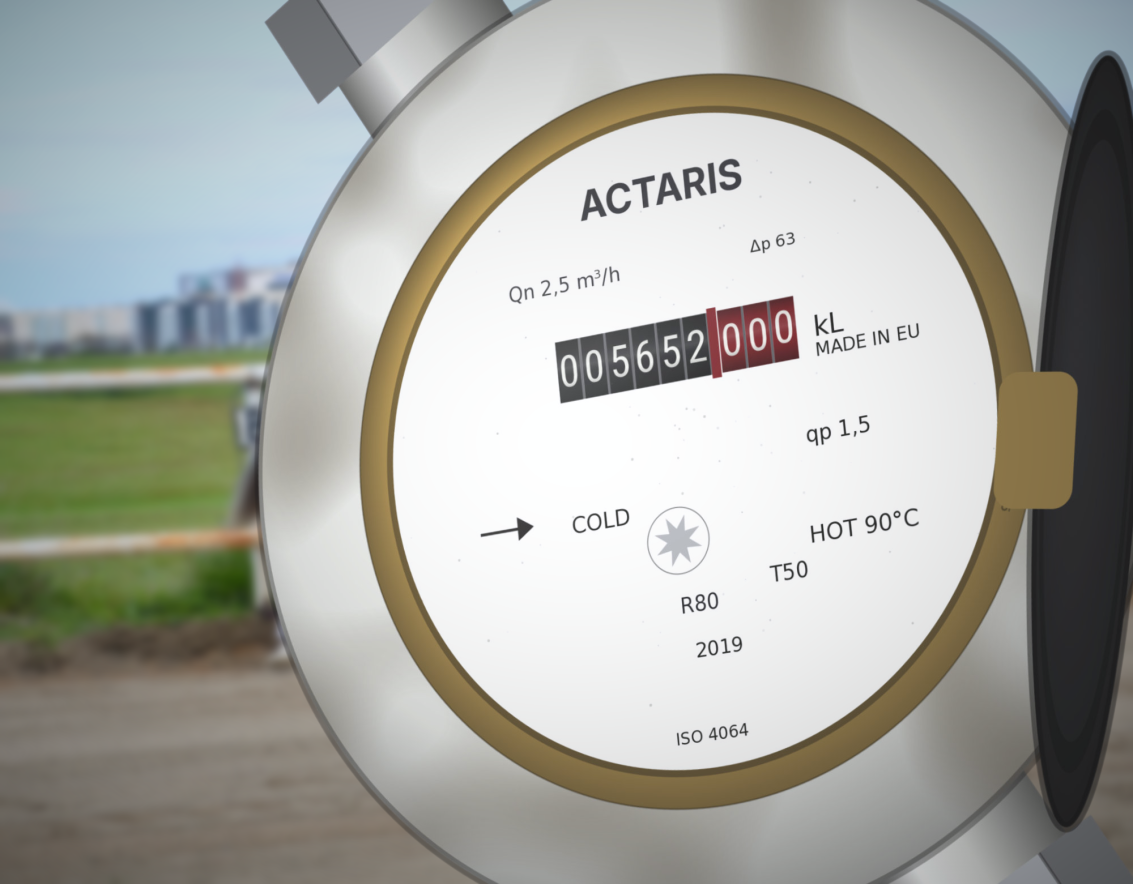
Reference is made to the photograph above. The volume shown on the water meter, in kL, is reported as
5652.000 kL
